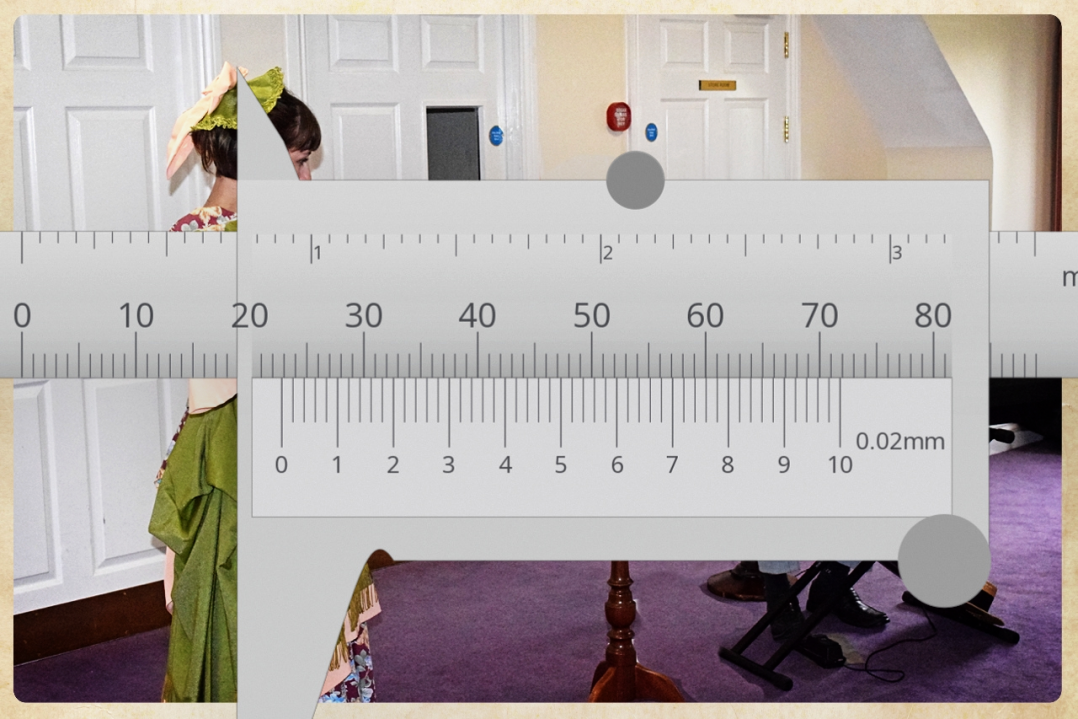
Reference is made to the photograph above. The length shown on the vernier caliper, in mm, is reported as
22.8 mm
